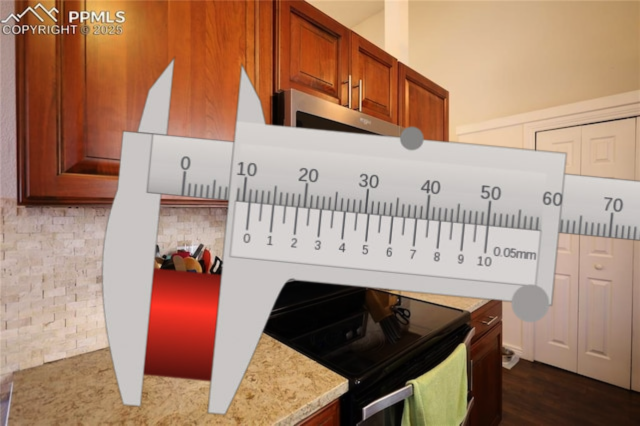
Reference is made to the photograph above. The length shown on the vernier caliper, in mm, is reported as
11.0 mm
